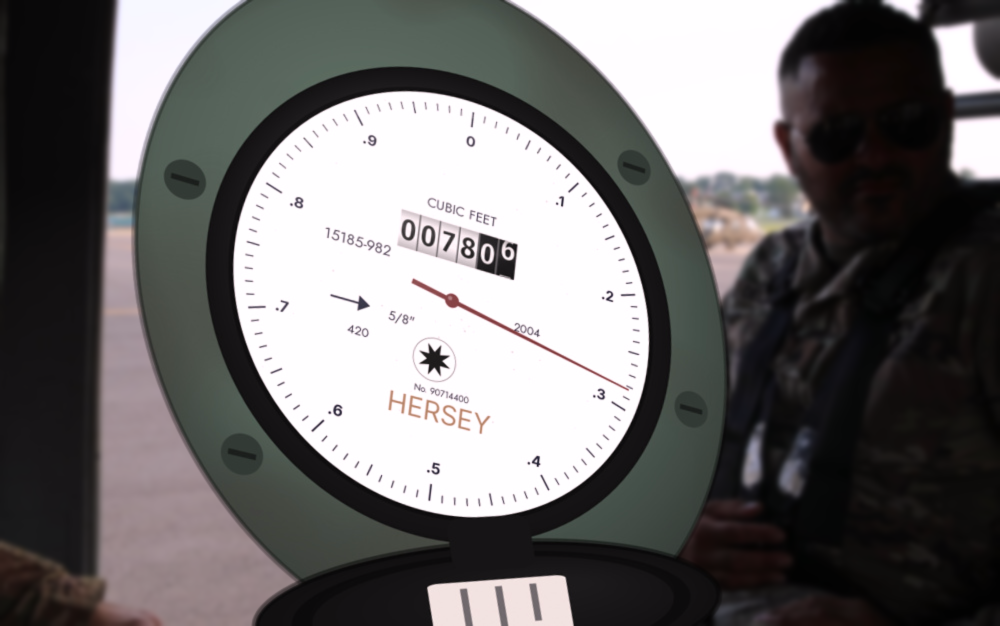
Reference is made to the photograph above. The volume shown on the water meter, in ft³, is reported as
7806.28 ft³
